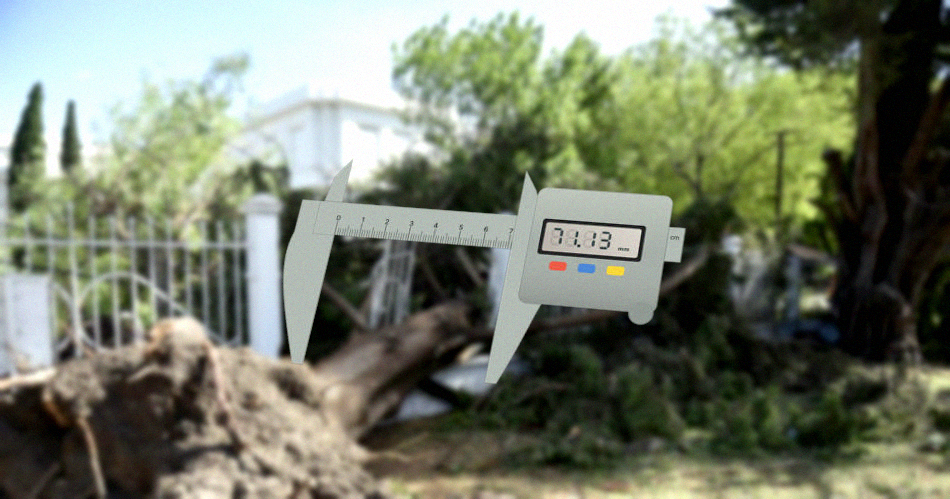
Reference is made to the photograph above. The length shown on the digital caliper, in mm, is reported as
71.13 mm
